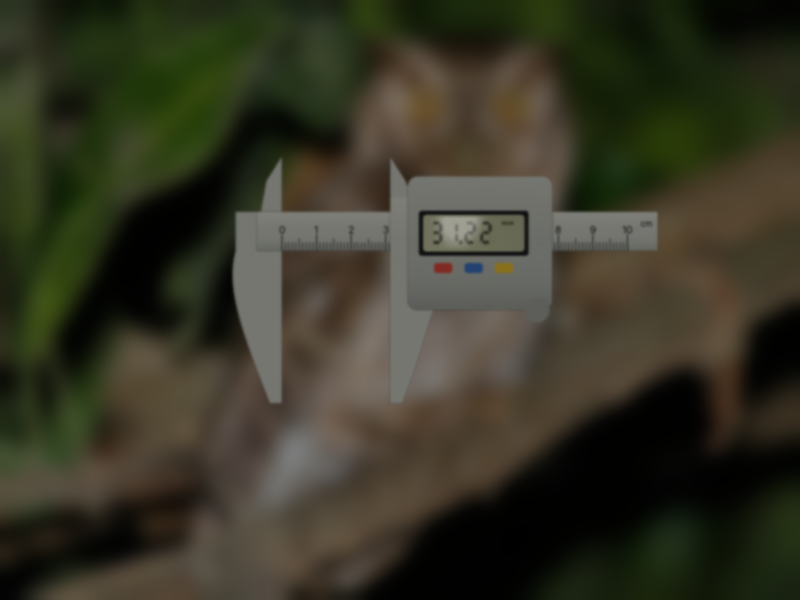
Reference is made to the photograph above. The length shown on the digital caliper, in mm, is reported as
31.22 mm
